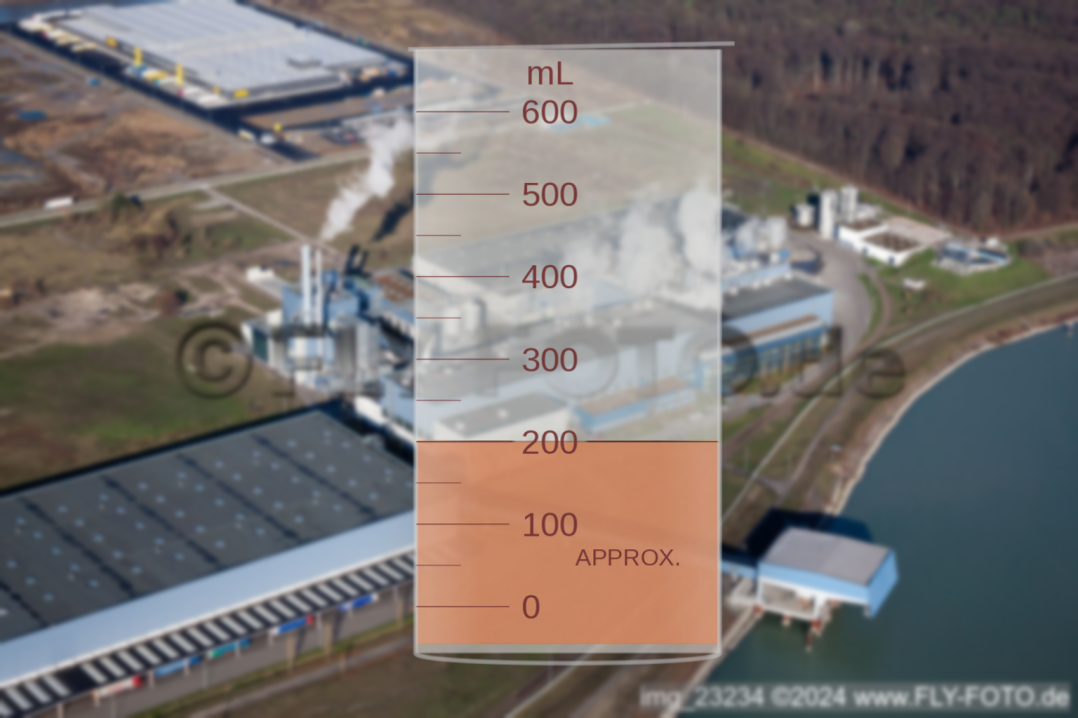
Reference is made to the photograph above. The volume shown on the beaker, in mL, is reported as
200 mL
